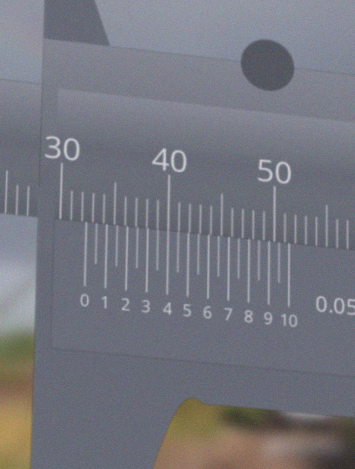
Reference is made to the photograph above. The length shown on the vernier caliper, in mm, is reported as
32.4 mm
